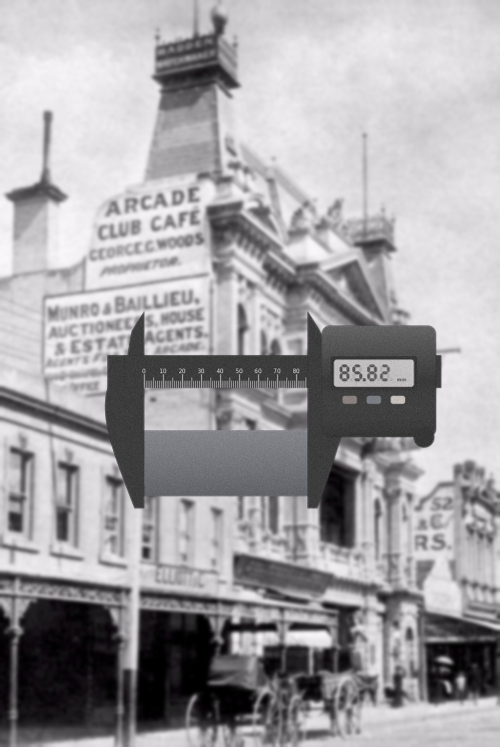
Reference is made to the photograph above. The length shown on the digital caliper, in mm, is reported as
85.82 mm
